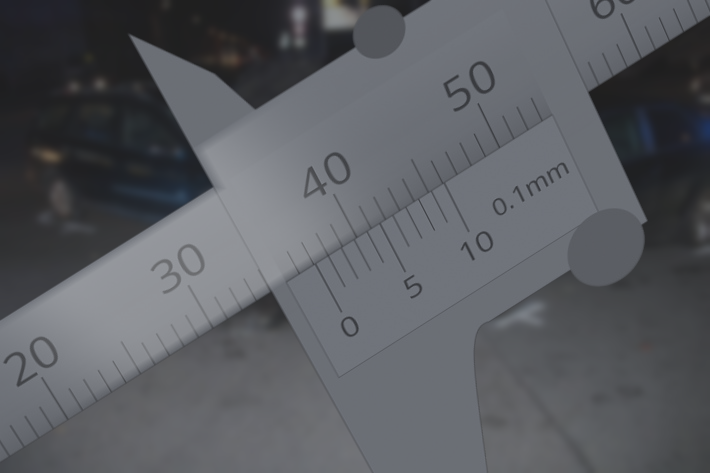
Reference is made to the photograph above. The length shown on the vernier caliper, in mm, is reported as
37.1 mm
